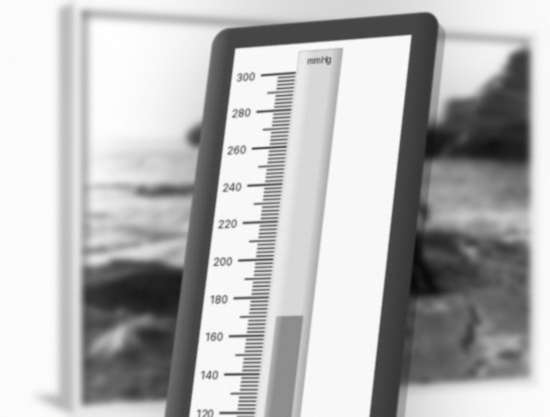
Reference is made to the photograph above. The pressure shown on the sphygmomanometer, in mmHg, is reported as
170 mmHg
